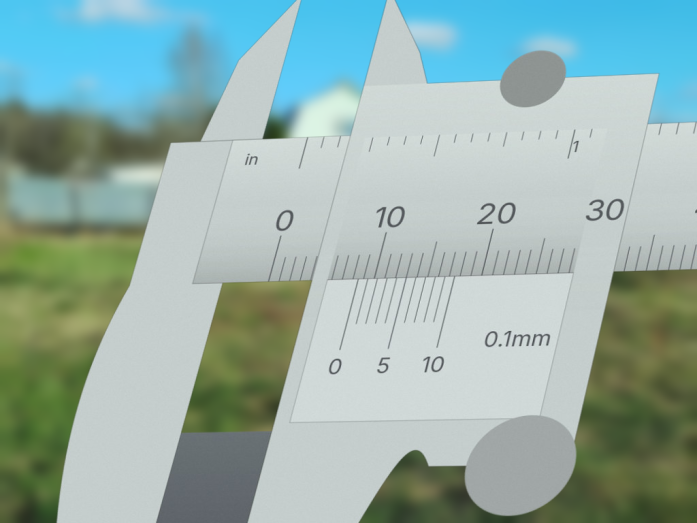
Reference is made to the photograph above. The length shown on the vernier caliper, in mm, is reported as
8.5 mm
